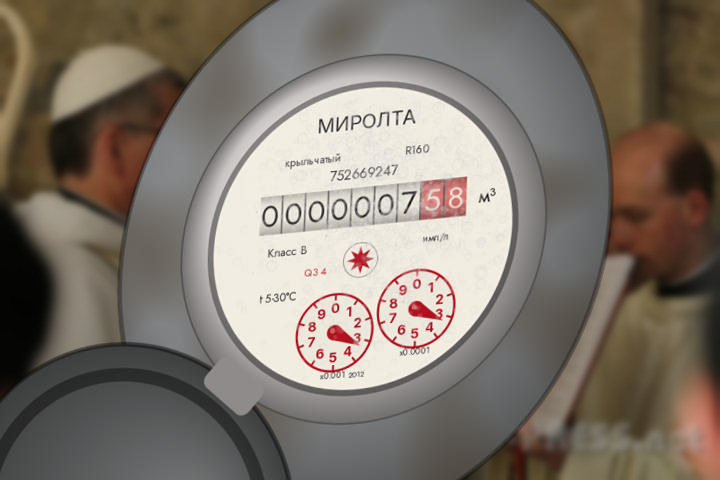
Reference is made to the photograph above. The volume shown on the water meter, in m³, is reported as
7.5833 m³
